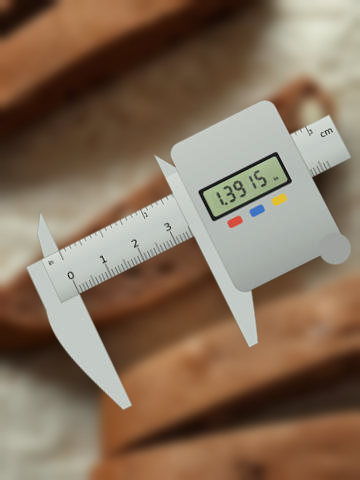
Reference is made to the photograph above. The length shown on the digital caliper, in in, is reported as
1.3915 in
